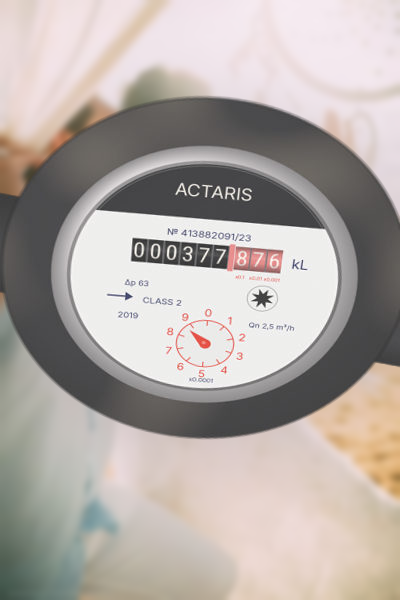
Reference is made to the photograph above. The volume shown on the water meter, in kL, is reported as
377.8768 kL
